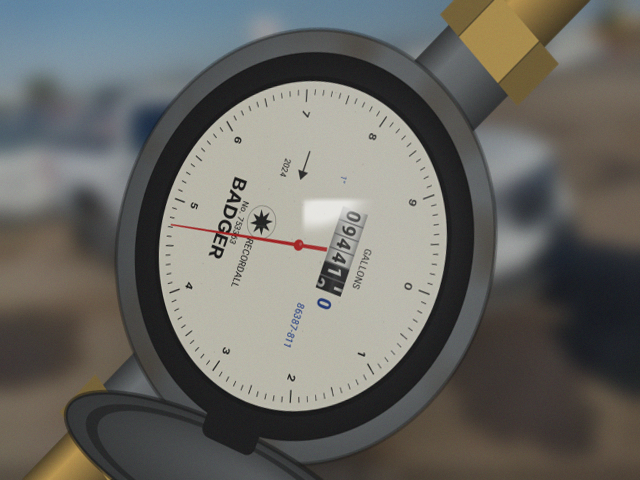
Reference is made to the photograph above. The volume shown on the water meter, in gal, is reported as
944114.7 gal
